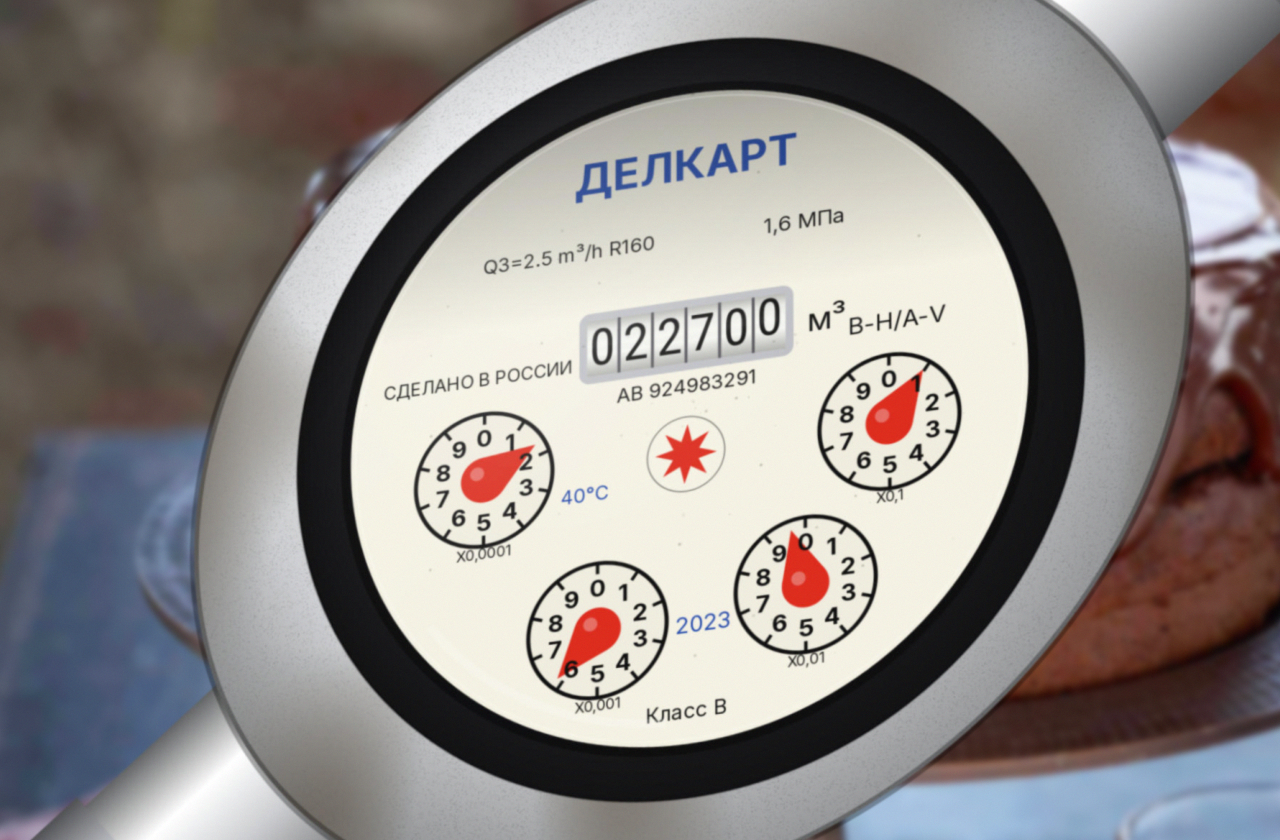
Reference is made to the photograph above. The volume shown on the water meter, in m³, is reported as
22700.0961 m³
